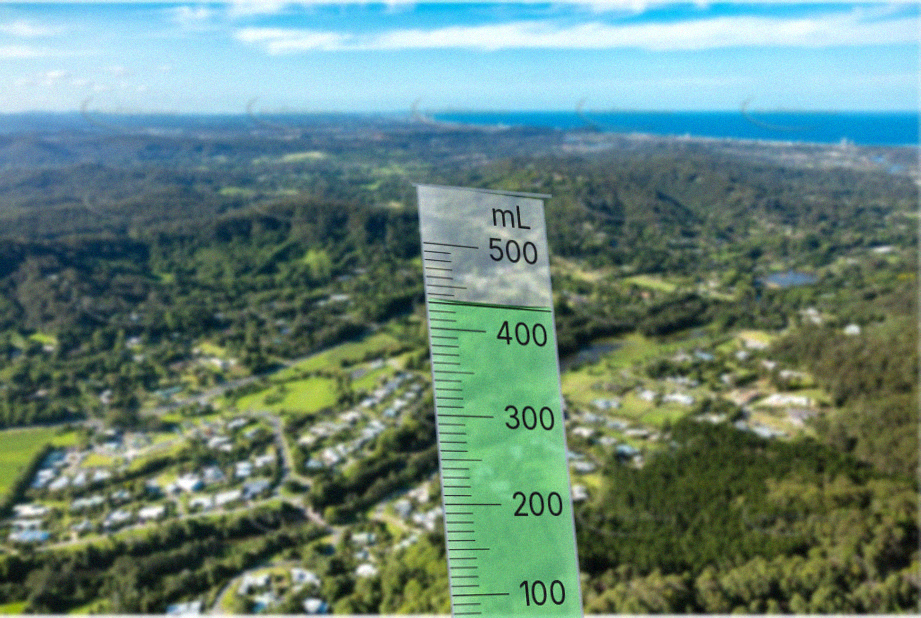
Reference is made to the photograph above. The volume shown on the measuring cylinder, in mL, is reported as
430 mL
